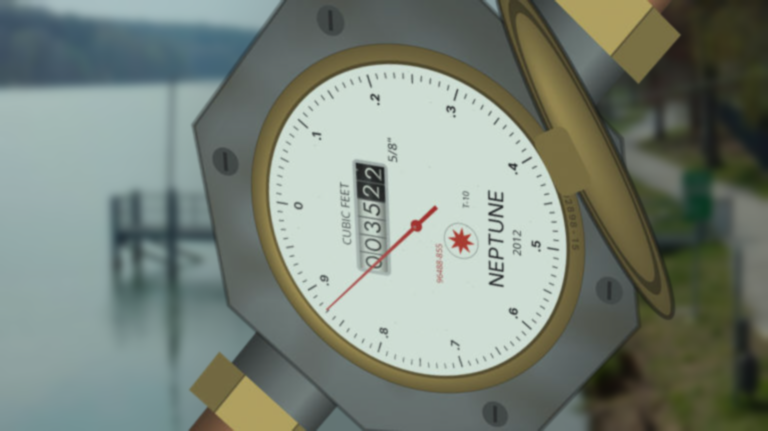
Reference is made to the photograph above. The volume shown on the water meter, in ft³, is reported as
3521.87 ft³
